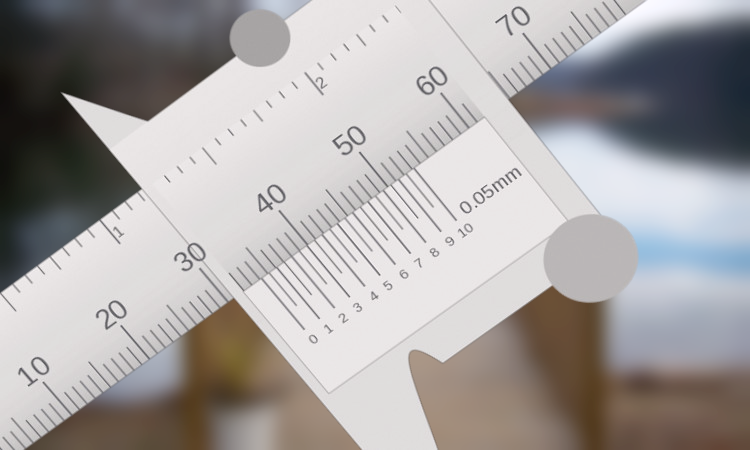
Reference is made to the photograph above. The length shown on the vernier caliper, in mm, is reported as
34.2 mm
